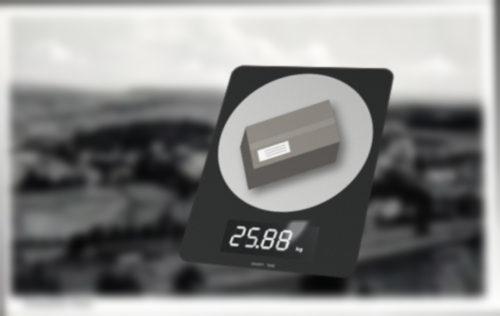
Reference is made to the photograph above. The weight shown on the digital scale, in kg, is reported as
25.88 kg
